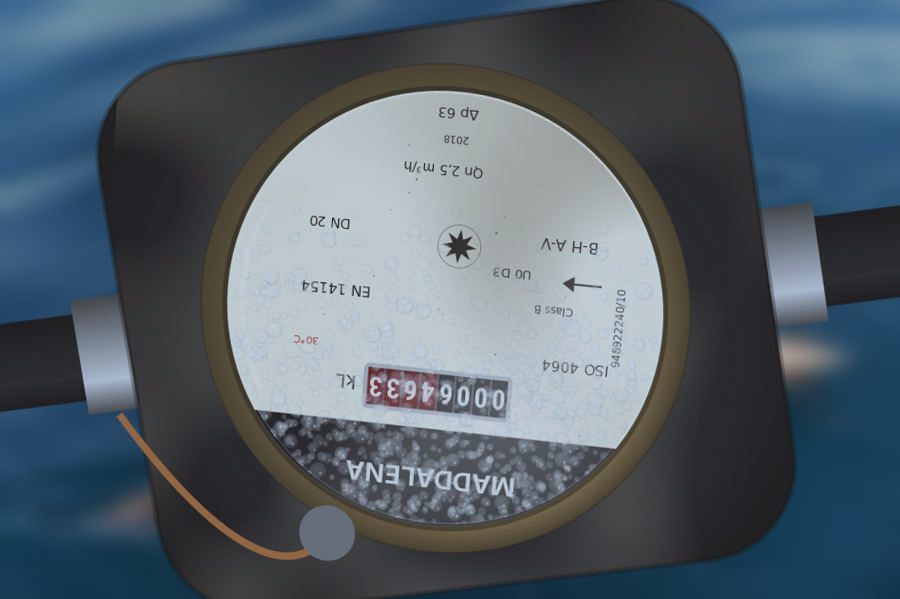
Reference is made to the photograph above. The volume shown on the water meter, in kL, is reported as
6.4633 kL
